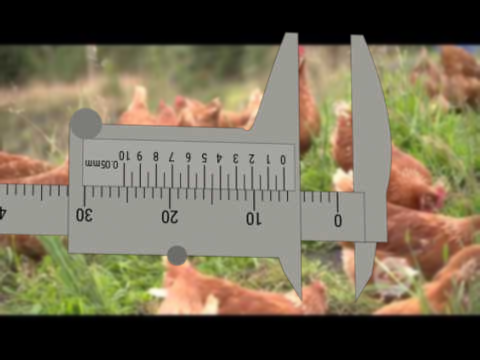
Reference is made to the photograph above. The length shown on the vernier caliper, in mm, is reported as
6.4 mm
